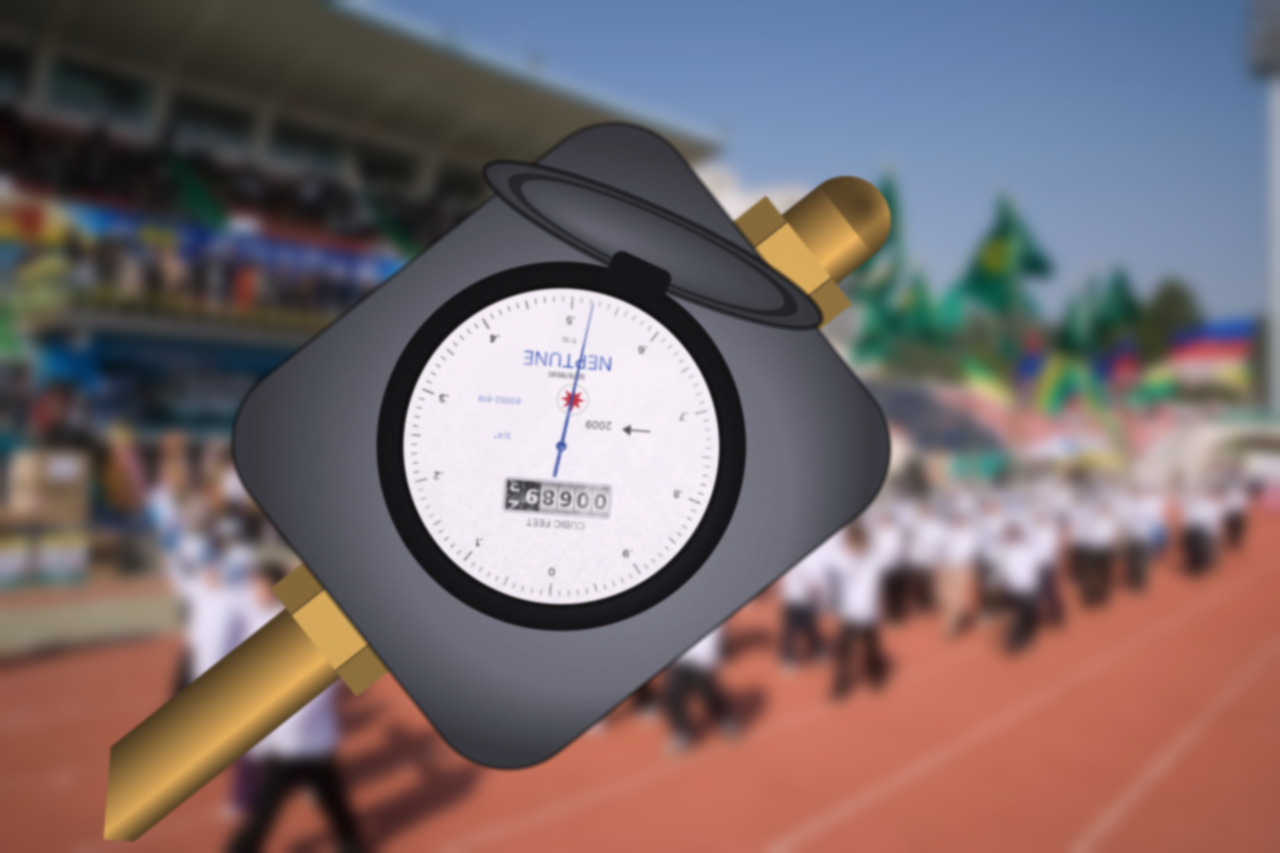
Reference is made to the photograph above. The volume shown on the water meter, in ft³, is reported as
6892.52 ft³
